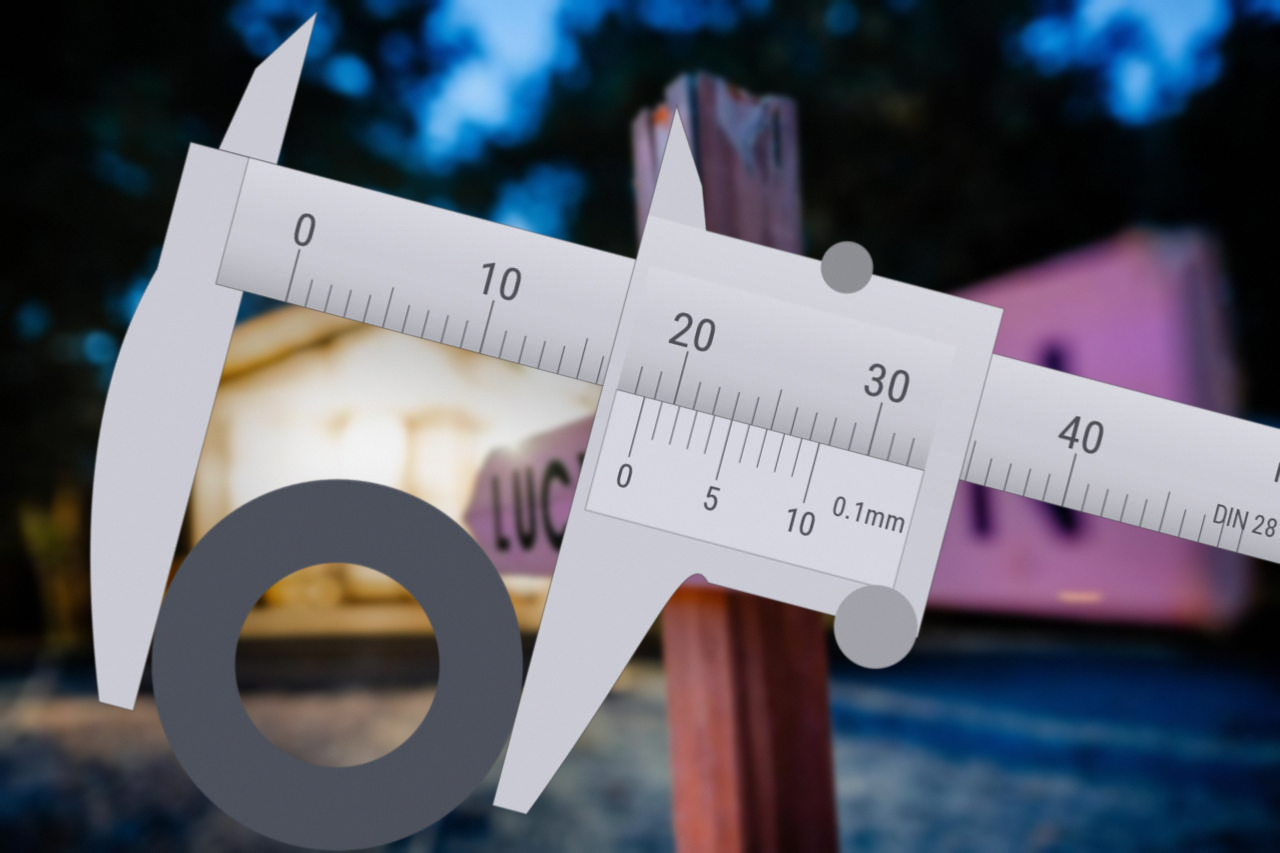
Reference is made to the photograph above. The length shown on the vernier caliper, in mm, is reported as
18.5 mm
